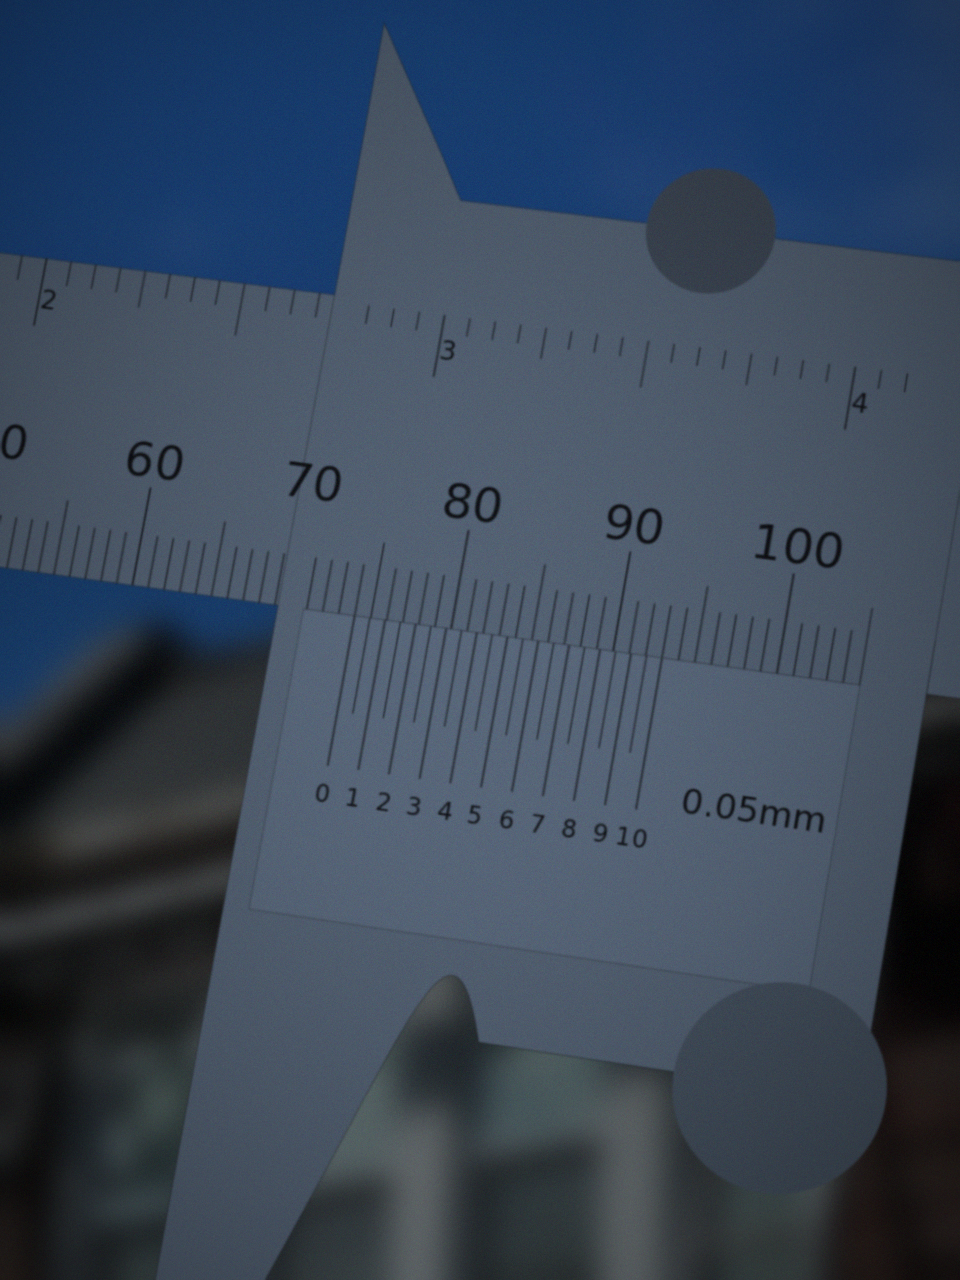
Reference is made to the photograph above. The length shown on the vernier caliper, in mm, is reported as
74.0 mm
